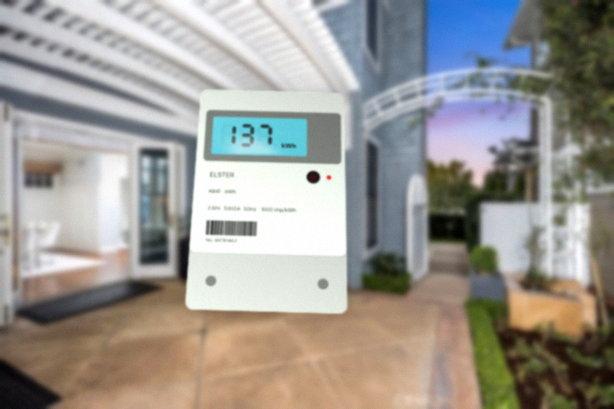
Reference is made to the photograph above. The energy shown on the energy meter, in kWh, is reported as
137 kWh
